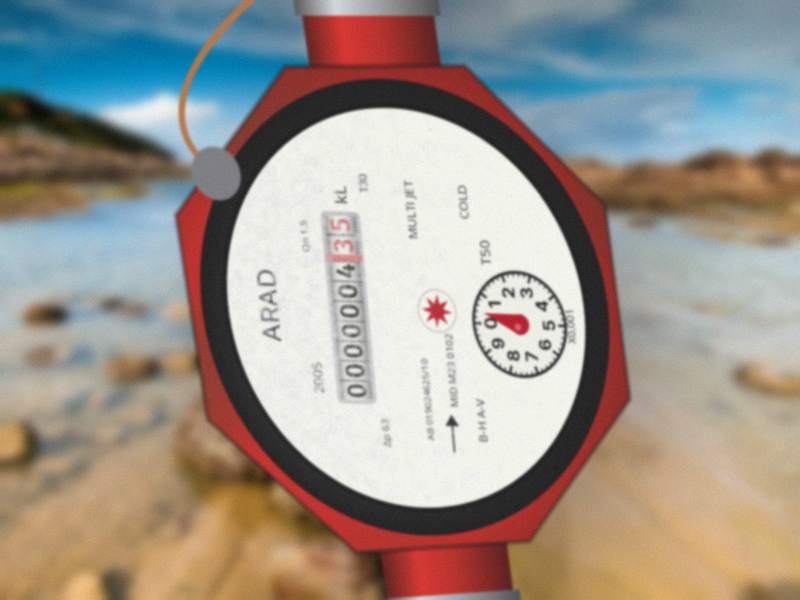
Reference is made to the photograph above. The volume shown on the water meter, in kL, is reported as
4.350 kL
